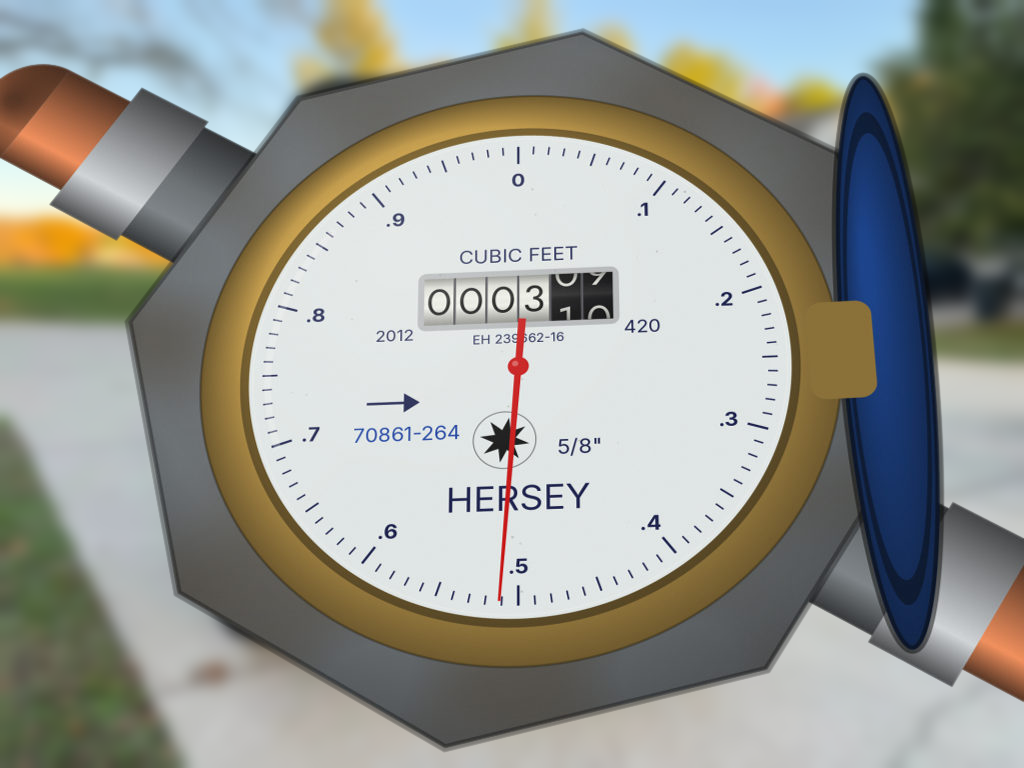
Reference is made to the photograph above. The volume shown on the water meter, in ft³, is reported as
309.51 ft³
